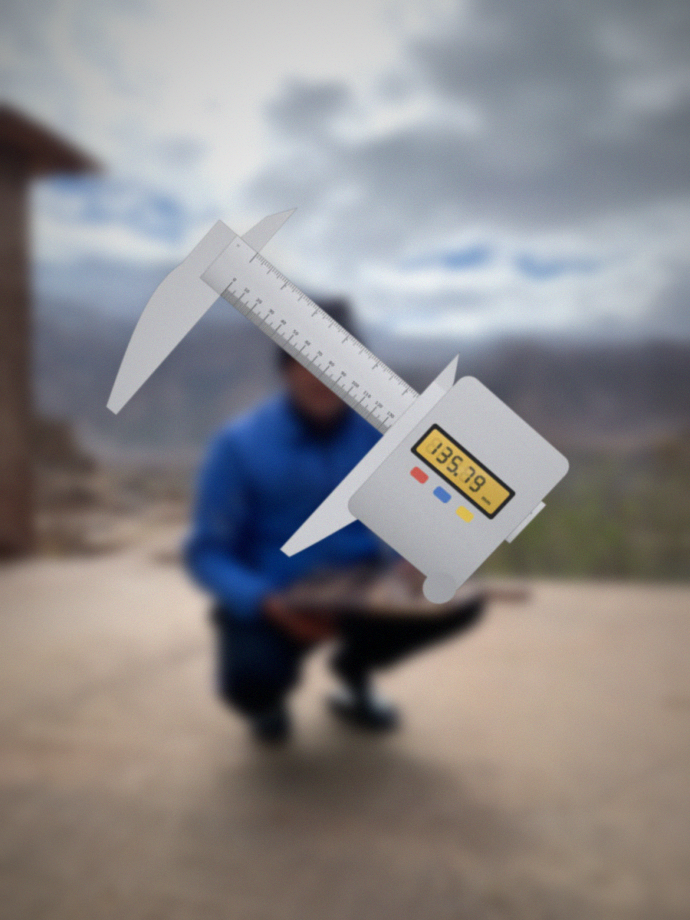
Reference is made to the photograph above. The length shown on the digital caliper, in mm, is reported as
135.79 mm
